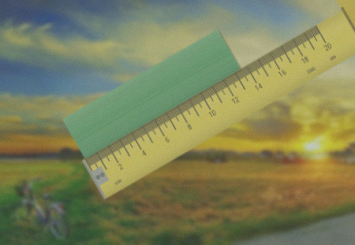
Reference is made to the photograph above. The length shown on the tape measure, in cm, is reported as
13.5 cm
